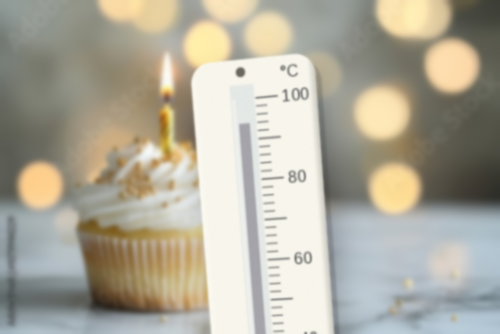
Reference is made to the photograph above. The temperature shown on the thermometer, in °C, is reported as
94 °C
